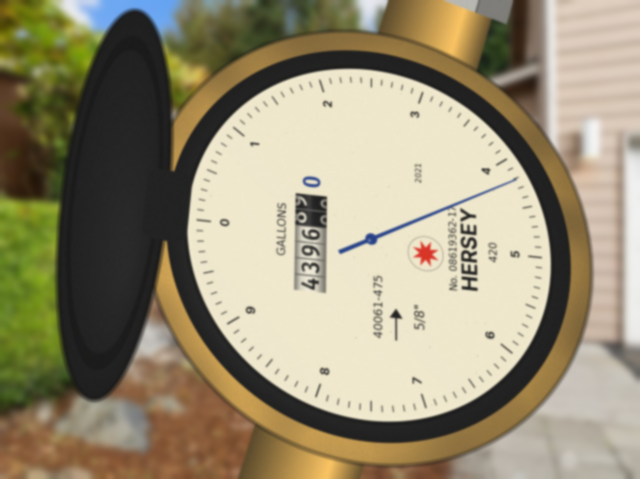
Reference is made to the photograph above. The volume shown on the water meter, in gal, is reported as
4396894.2 gal
